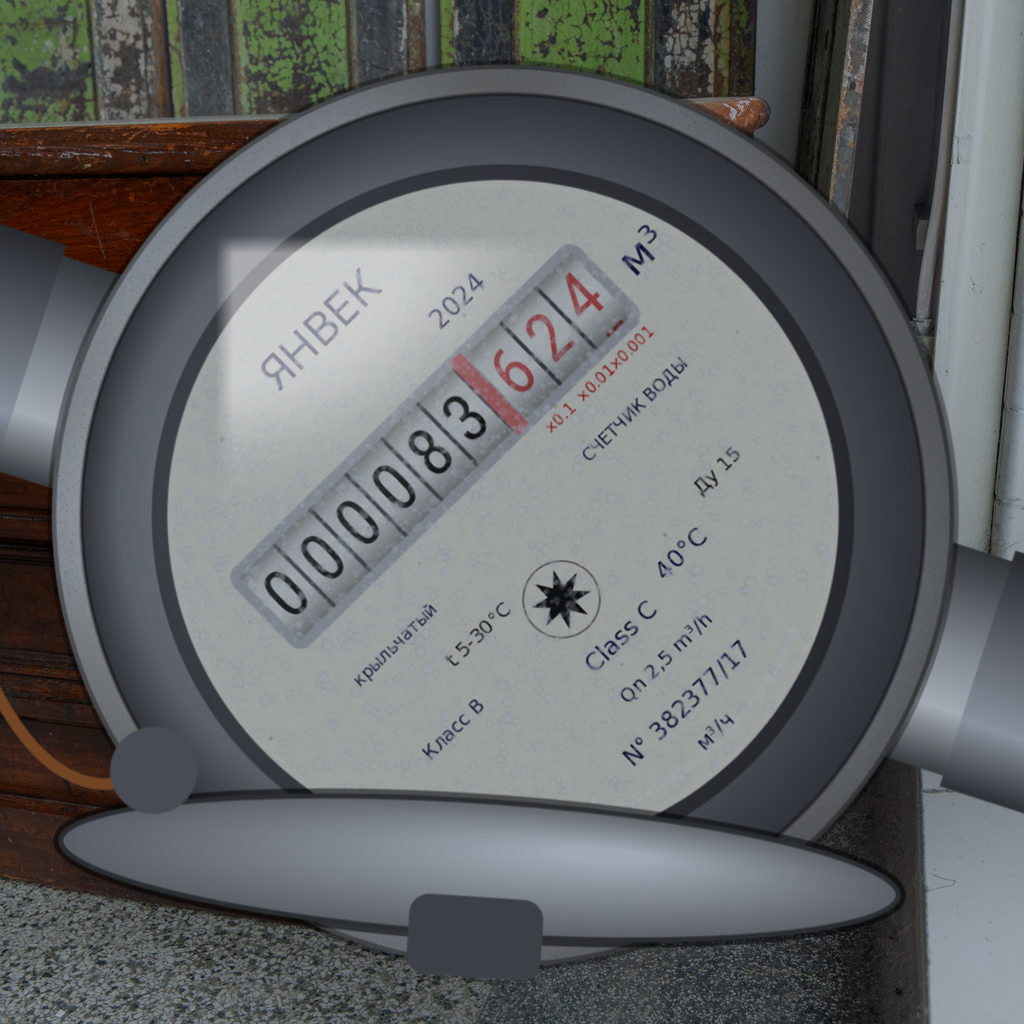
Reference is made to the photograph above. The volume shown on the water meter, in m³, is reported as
83.624 m³
